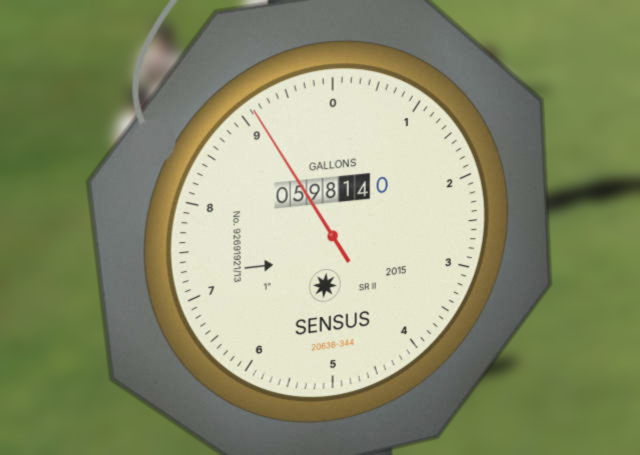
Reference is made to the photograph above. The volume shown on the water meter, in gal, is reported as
598139.1 gal
